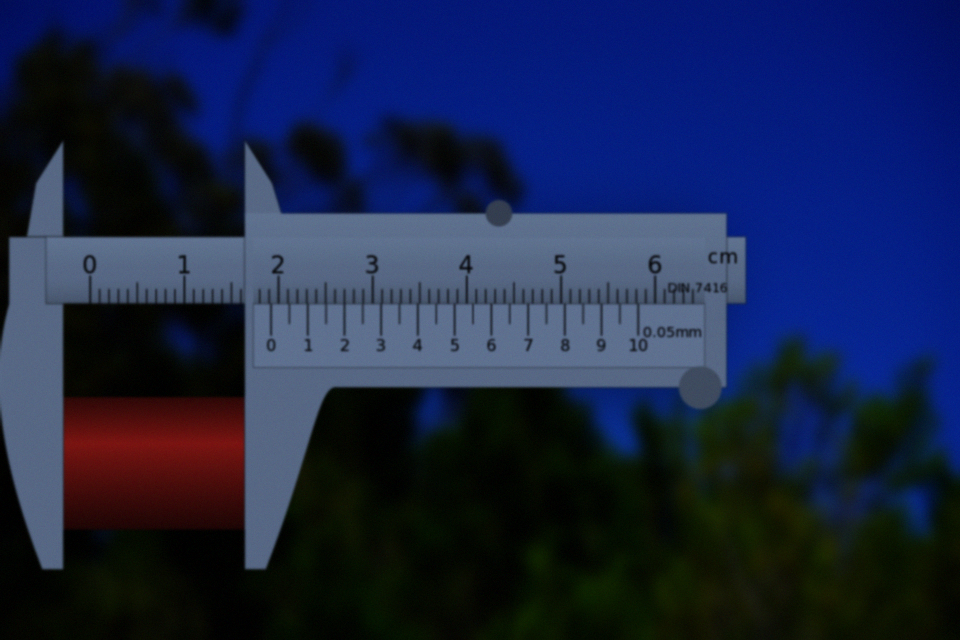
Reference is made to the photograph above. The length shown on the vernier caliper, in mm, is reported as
19.2 mm
